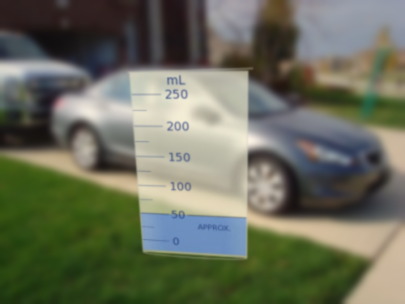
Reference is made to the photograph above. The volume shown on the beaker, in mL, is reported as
50 mL
